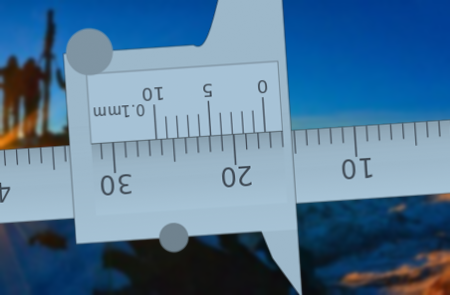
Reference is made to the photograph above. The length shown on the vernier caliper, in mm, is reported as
17.4 mm
